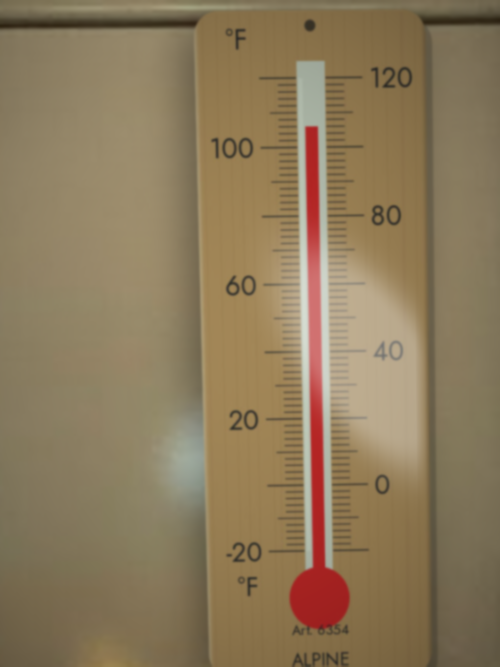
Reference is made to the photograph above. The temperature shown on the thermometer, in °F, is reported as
106 °F
